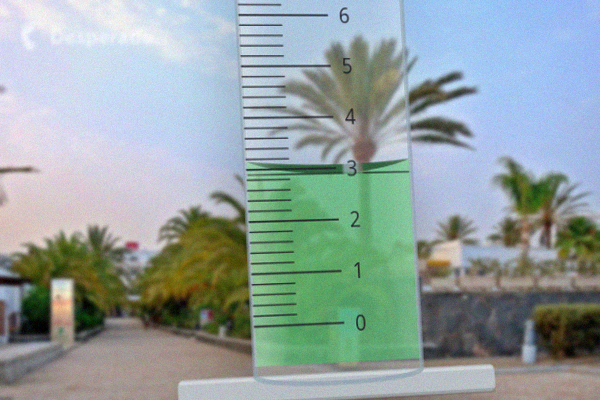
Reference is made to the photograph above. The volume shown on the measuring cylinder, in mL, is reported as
2.9 mL
